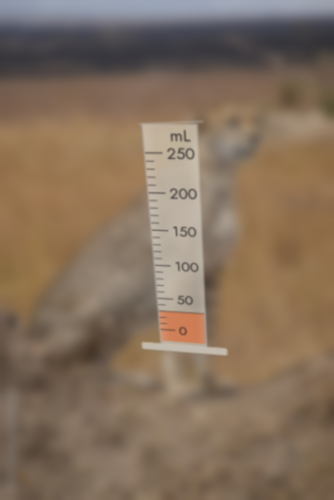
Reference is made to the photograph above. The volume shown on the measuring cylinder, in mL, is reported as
30 mL
